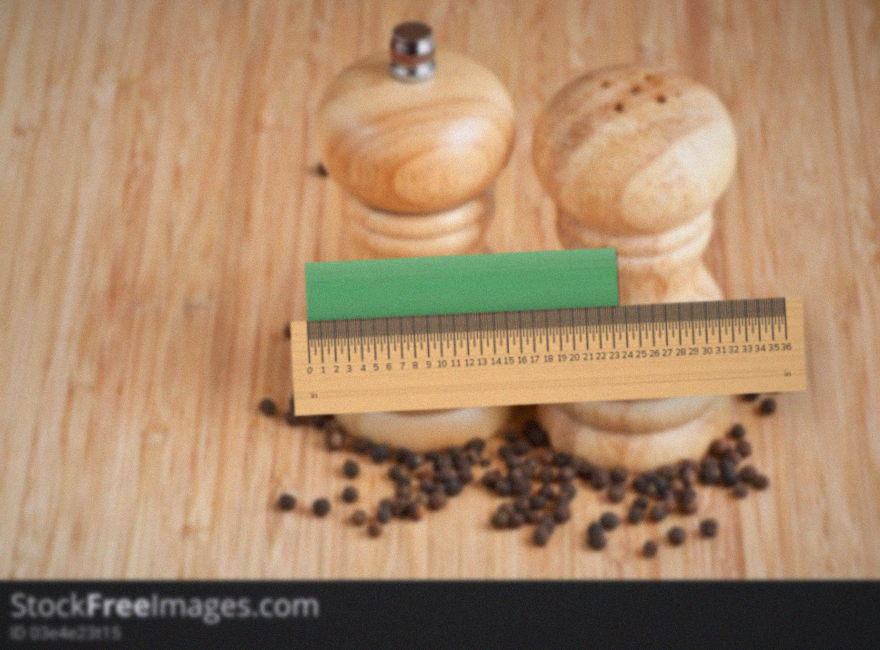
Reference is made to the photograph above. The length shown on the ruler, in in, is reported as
23.5 in
